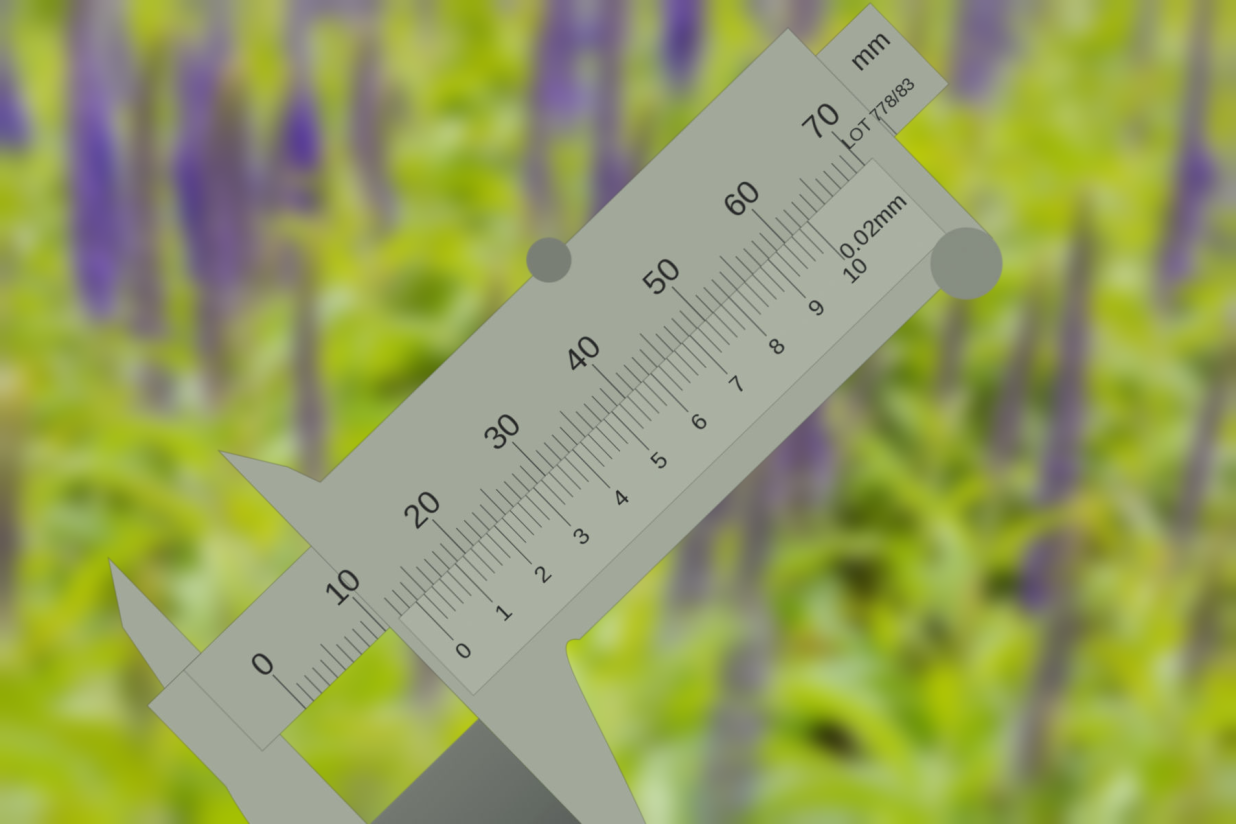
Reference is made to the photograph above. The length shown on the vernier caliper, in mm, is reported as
13.8 mm
